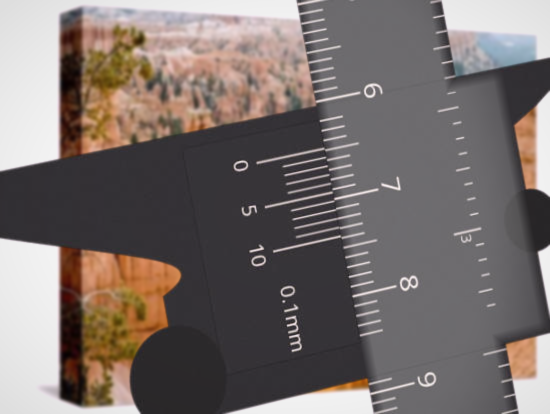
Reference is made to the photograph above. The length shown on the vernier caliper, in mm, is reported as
64.8 mm
